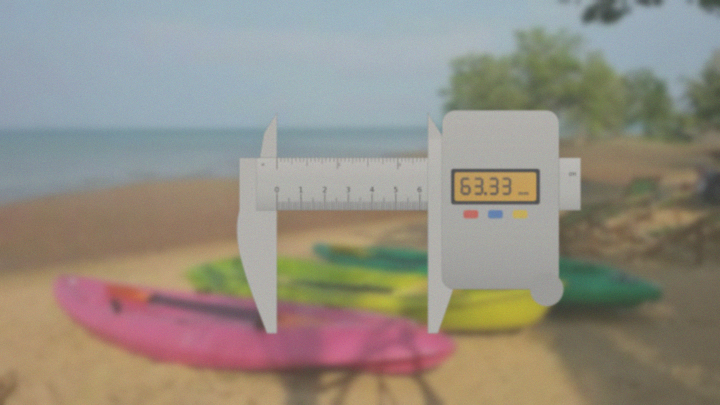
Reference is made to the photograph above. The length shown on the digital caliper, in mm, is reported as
63.33 mm
